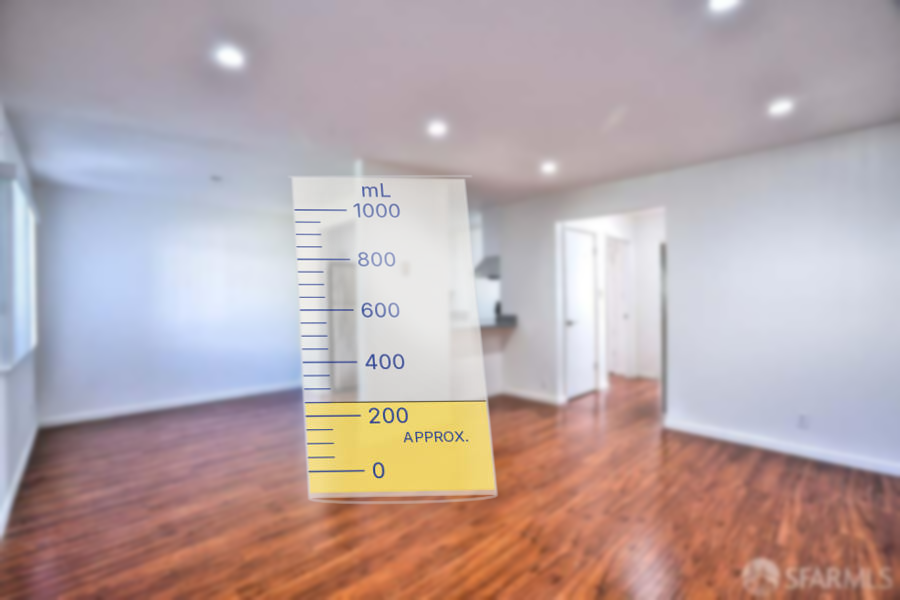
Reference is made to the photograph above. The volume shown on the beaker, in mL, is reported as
250 mL
